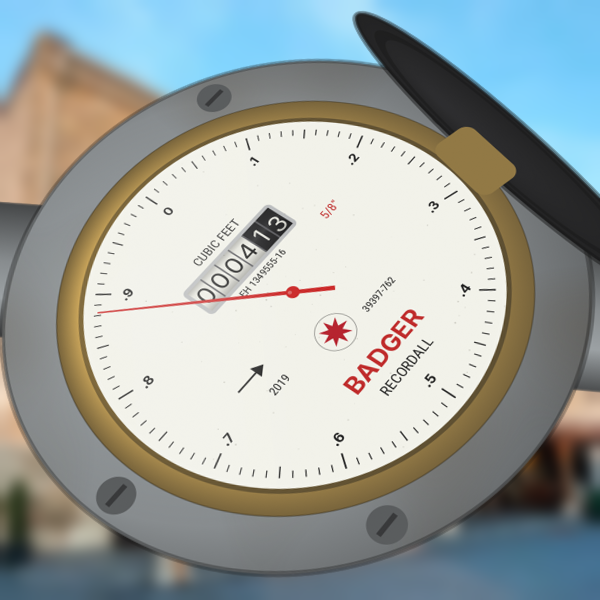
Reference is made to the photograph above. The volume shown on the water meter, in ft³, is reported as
412.88 ft³
